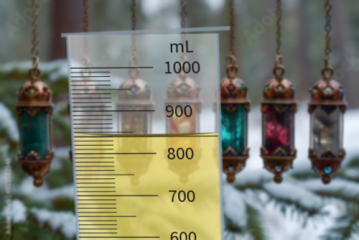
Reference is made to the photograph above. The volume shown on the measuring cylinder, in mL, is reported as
840 mL
